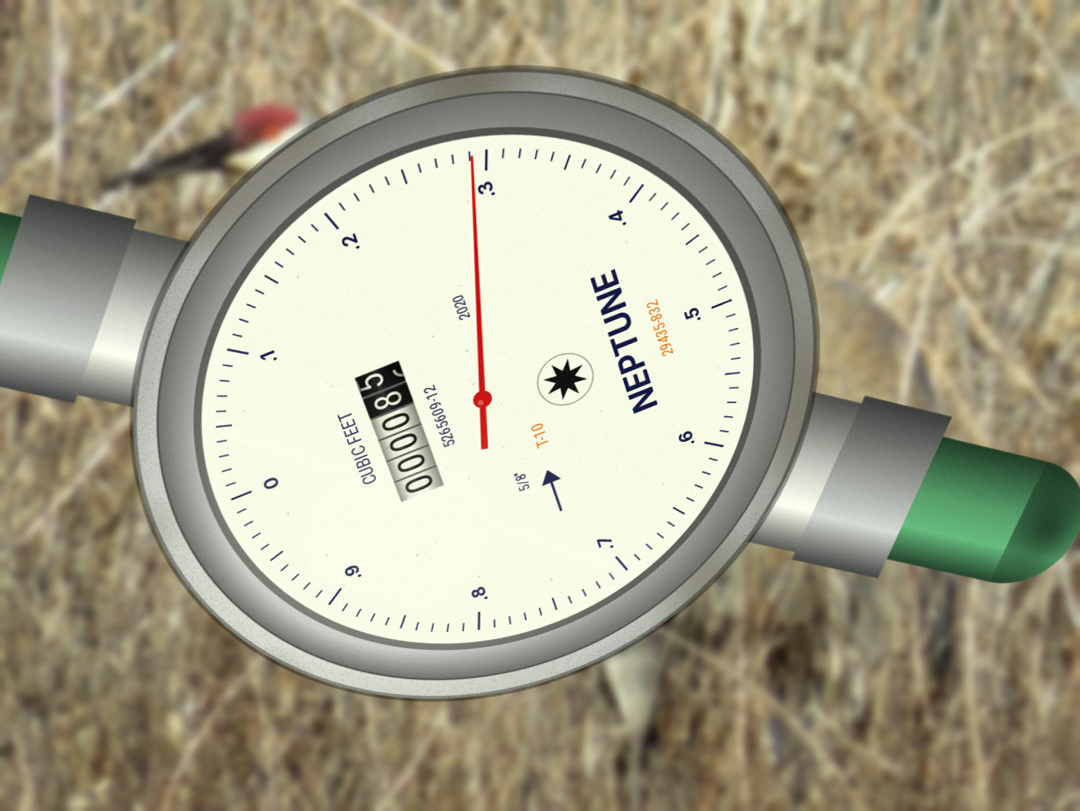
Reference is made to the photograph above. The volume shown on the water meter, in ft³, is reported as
85.29 ft³
